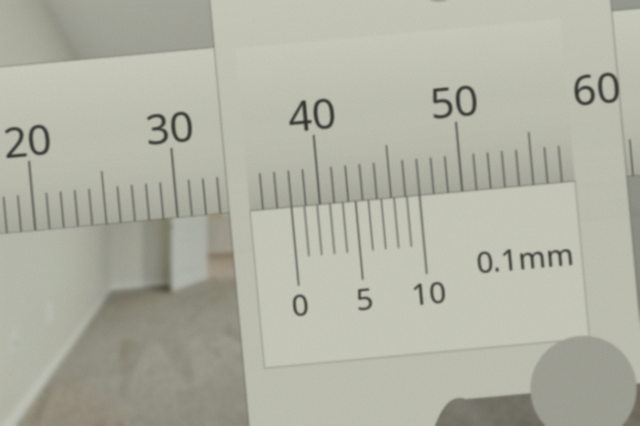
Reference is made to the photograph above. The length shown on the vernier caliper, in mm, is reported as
38.0 mm
